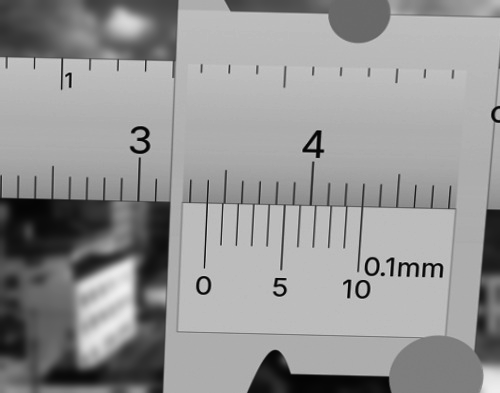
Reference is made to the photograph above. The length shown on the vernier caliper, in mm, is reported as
34.0 mm
